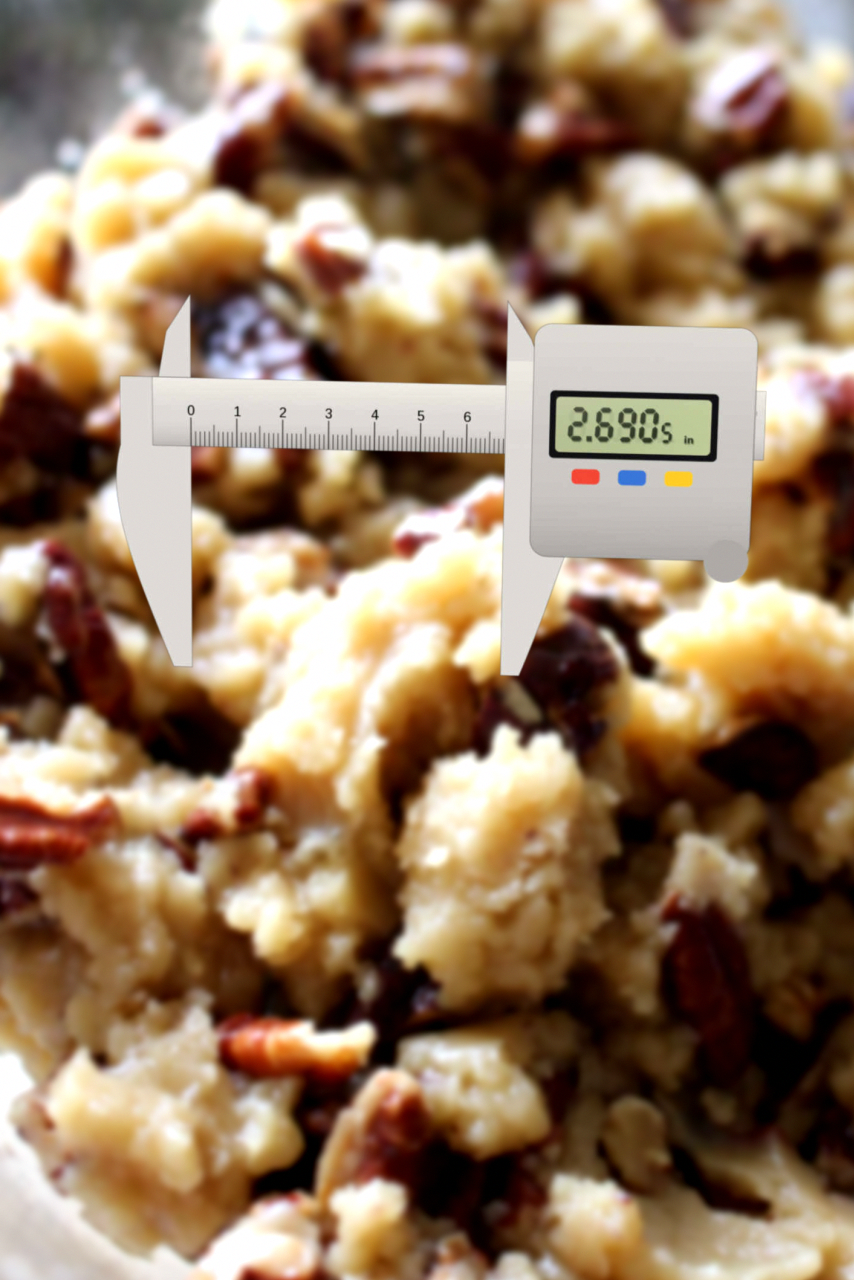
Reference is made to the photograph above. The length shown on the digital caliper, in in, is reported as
2.6905 in
